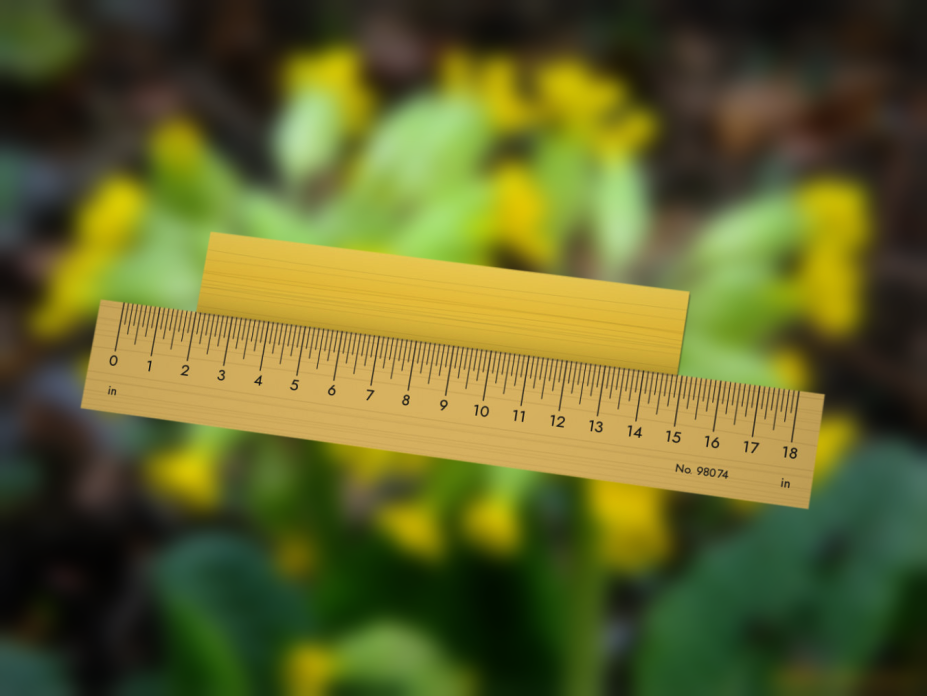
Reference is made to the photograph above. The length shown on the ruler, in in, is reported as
12.875 in
